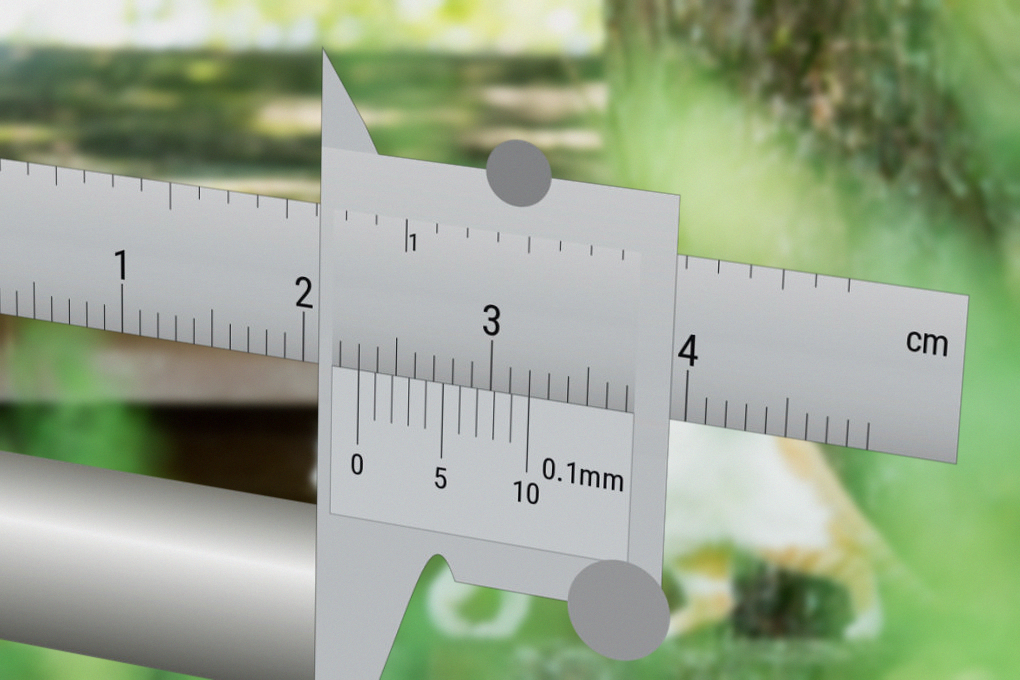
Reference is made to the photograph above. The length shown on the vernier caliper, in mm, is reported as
23.0 mm
